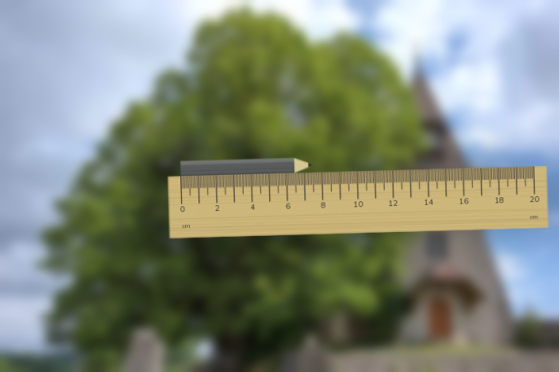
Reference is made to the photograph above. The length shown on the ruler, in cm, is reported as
7.5 cm
